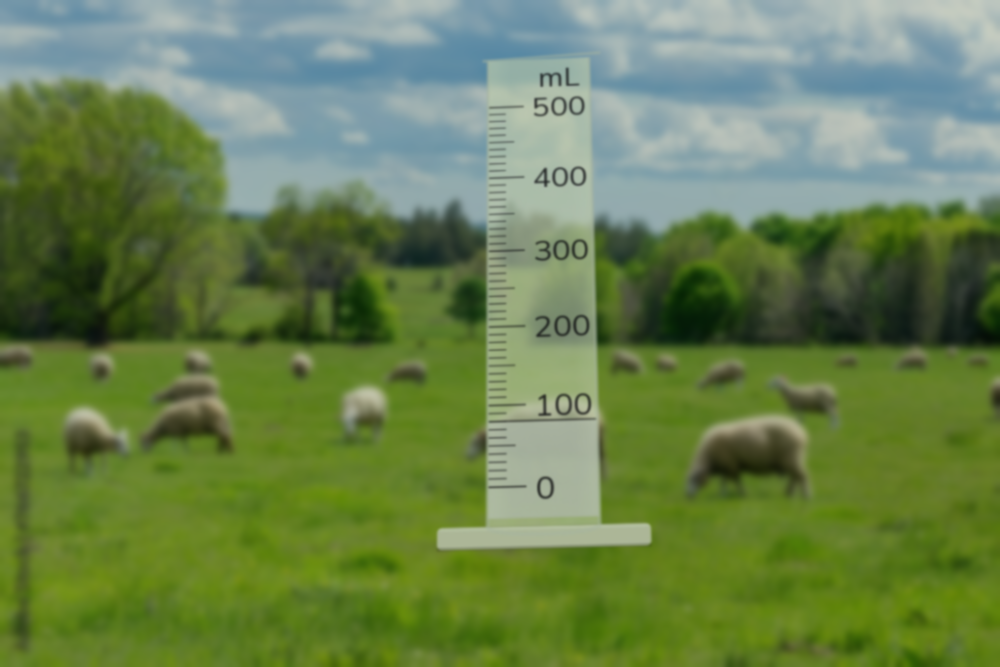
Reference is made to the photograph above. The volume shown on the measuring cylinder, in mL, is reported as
80 mL
